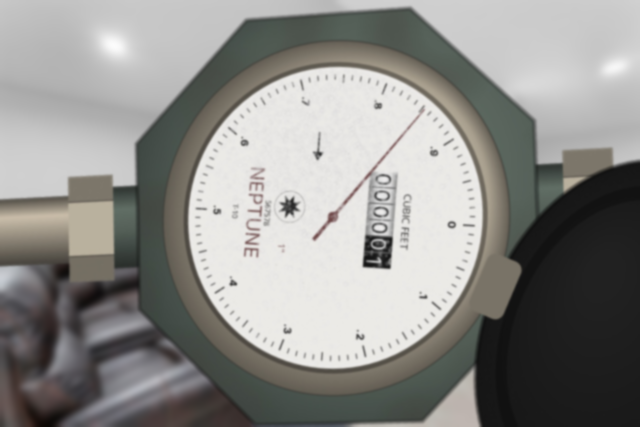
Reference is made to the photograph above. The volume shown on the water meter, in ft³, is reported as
0.85 ft³
